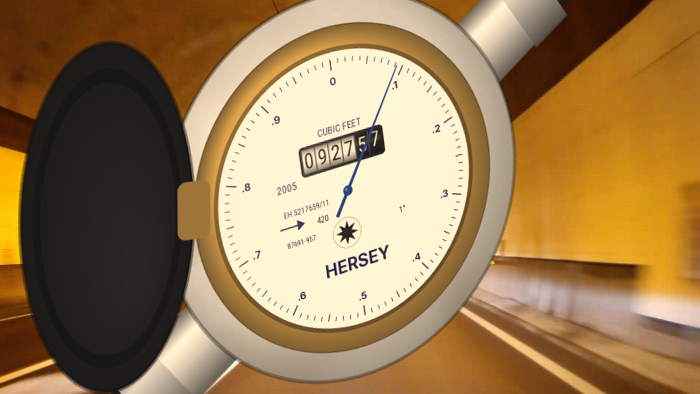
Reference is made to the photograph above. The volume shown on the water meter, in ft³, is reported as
92757.09 ft³
